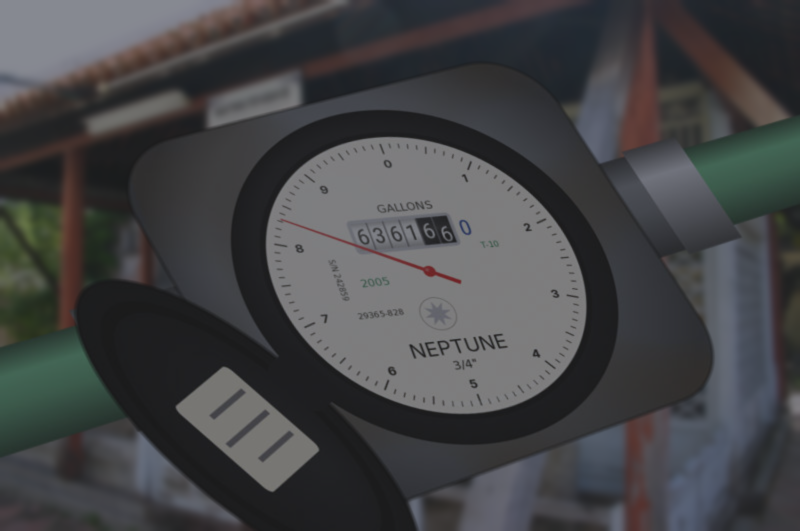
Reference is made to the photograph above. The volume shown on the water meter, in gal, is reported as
6361658.3 gal
